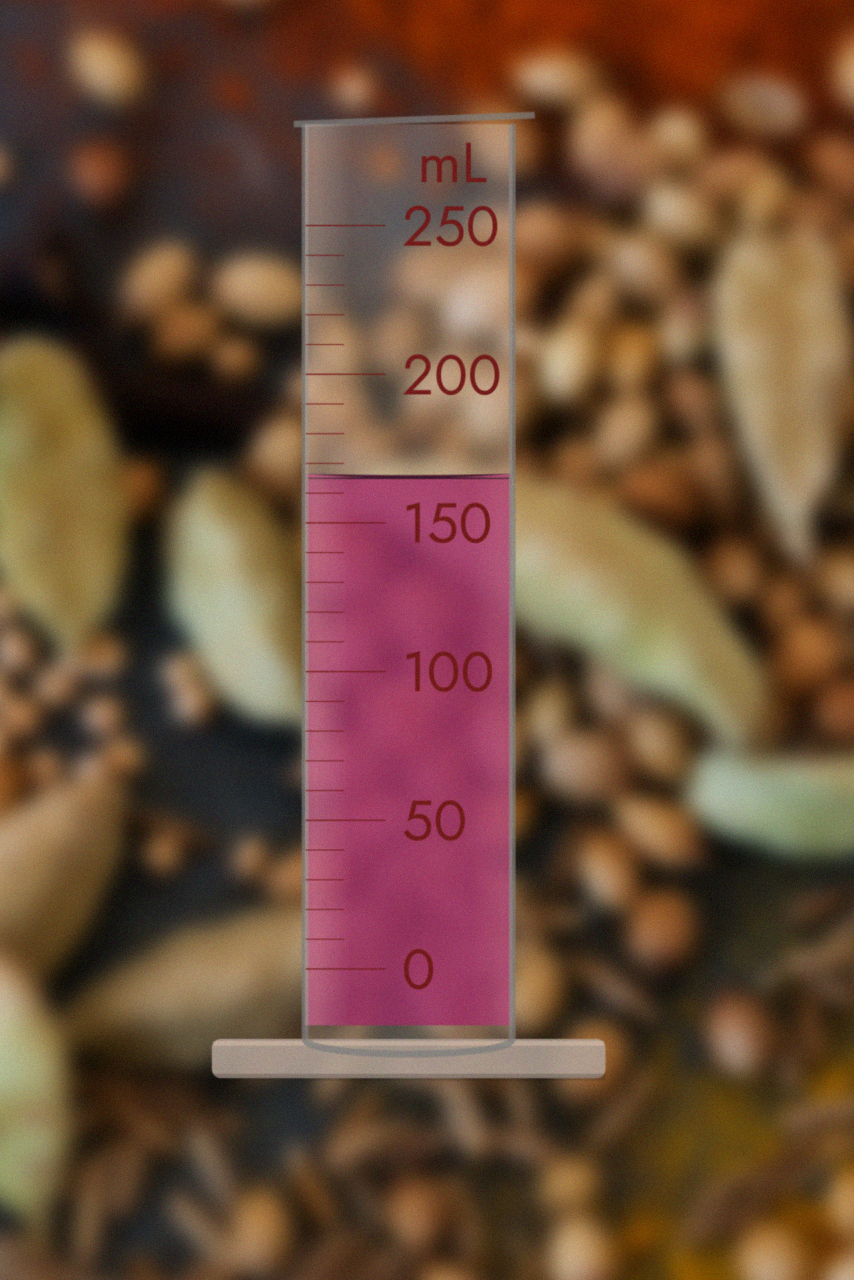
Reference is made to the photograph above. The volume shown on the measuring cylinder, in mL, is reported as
165 mL
